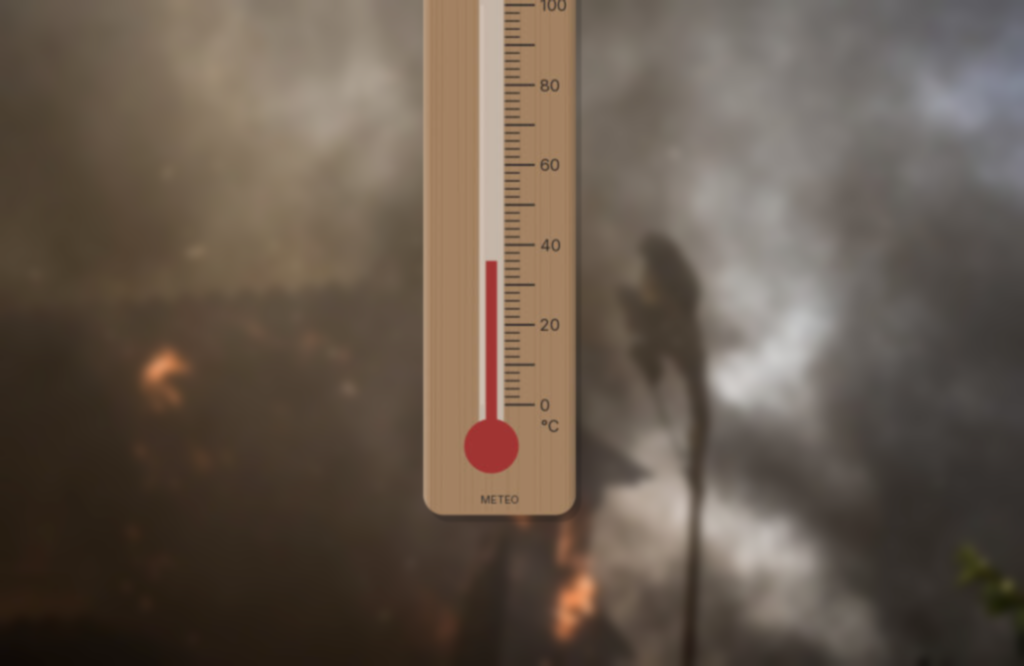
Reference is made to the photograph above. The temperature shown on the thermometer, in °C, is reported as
36 °C
